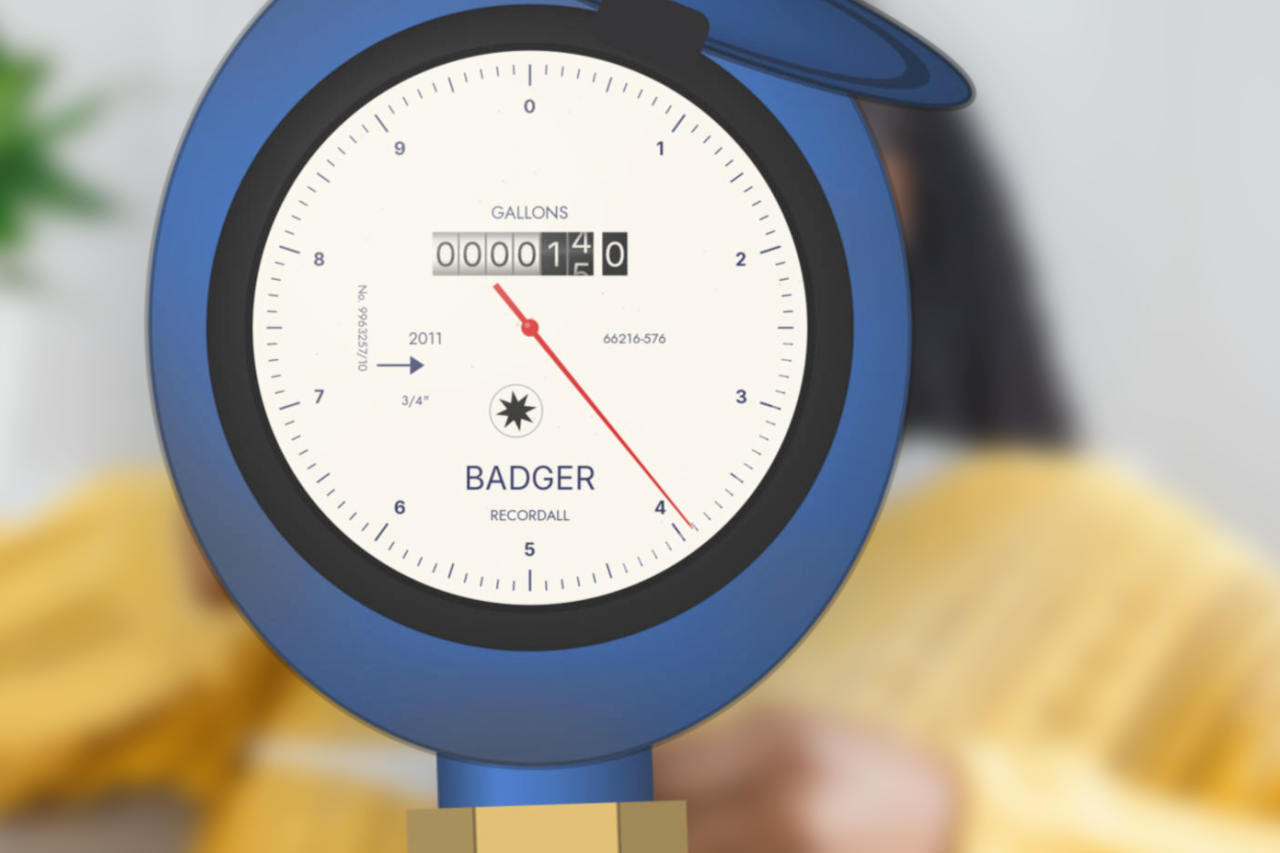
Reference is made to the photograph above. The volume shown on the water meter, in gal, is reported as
143.9 gal
